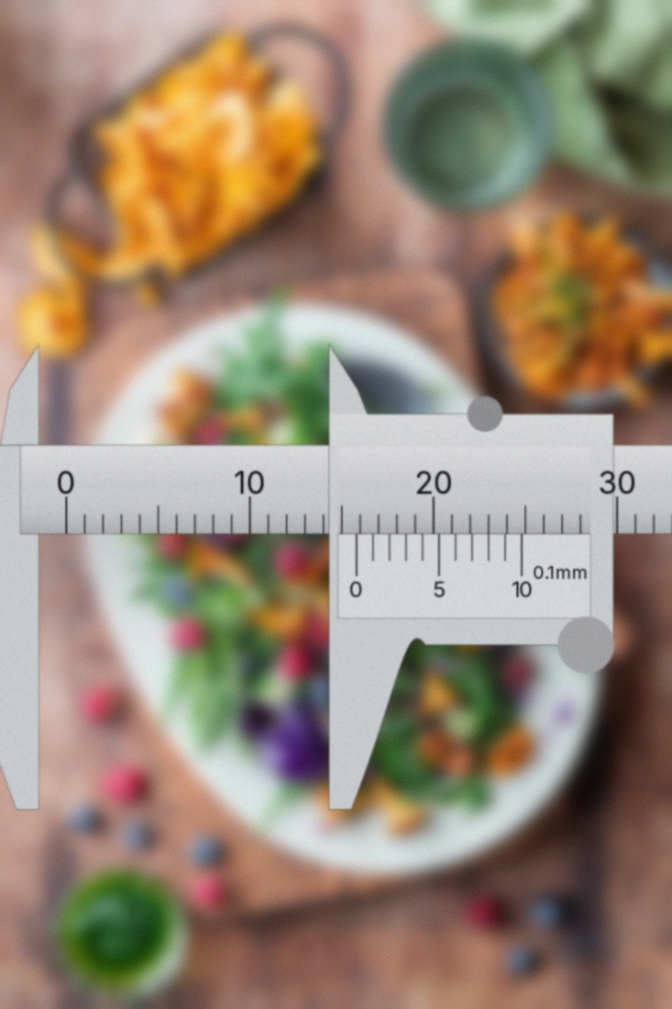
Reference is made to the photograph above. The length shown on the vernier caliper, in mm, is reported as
15.8 mm
